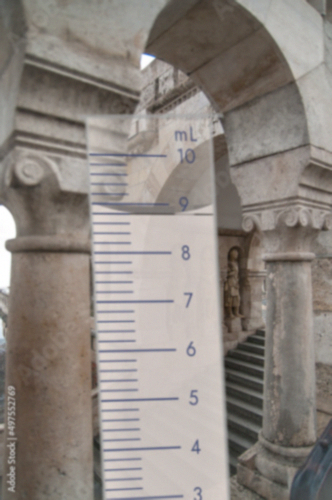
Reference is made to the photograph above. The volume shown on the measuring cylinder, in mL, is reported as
8.8 mL
